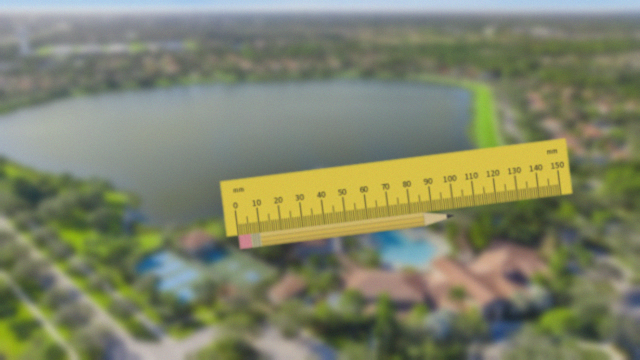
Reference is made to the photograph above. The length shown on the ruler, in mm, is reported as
100 mm
